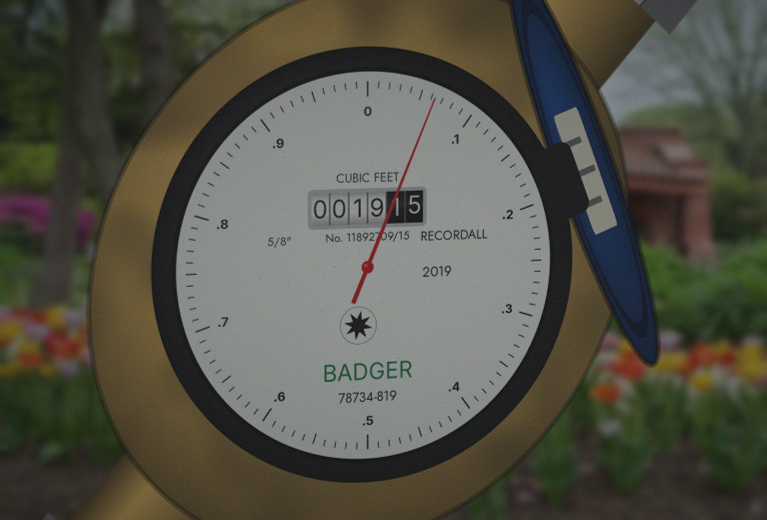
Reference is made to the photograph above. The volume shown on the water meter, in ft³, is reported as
1915.06 ft³
